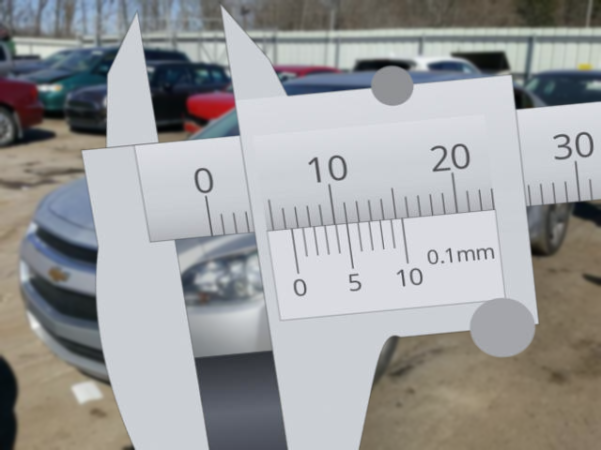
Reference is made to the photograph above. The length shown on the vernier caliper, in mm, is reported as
6.5 mm
